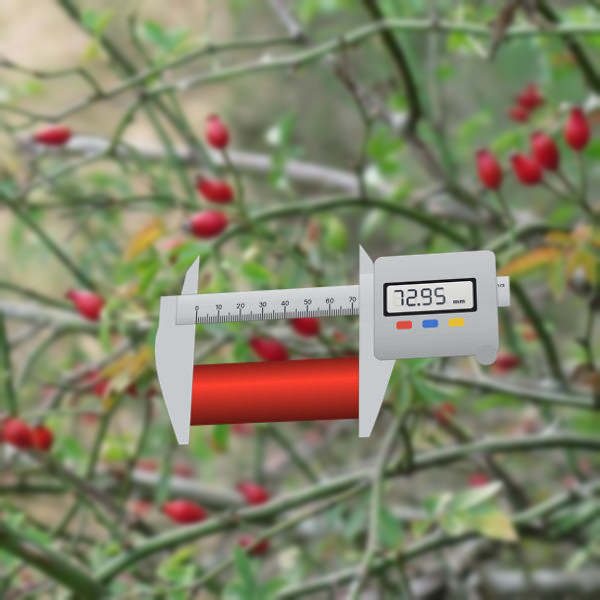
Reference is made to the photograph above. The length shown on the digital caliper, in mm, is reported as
72.95 mm
